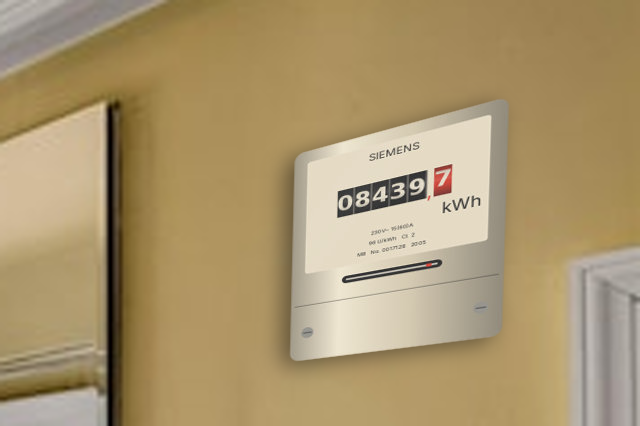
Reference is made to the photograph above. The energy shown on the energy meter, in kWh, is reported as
8439.7 kWh
